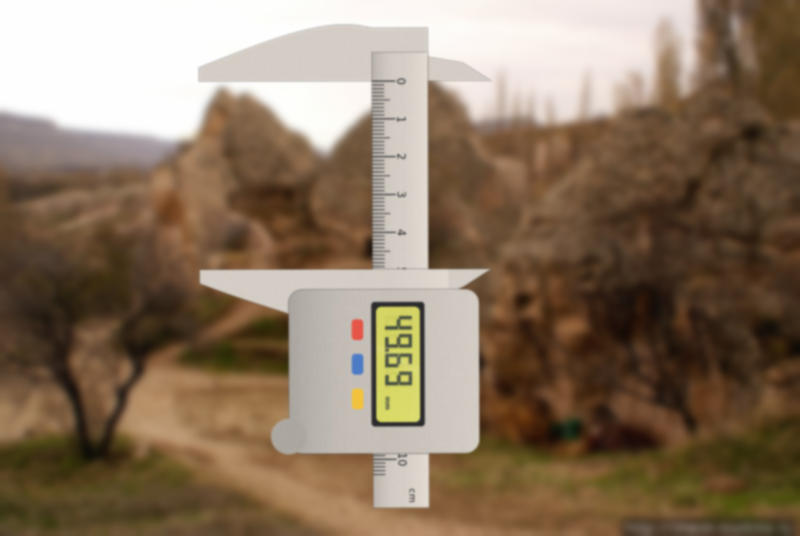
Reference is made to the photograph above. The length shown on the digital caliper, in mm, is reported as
49.69 mm
